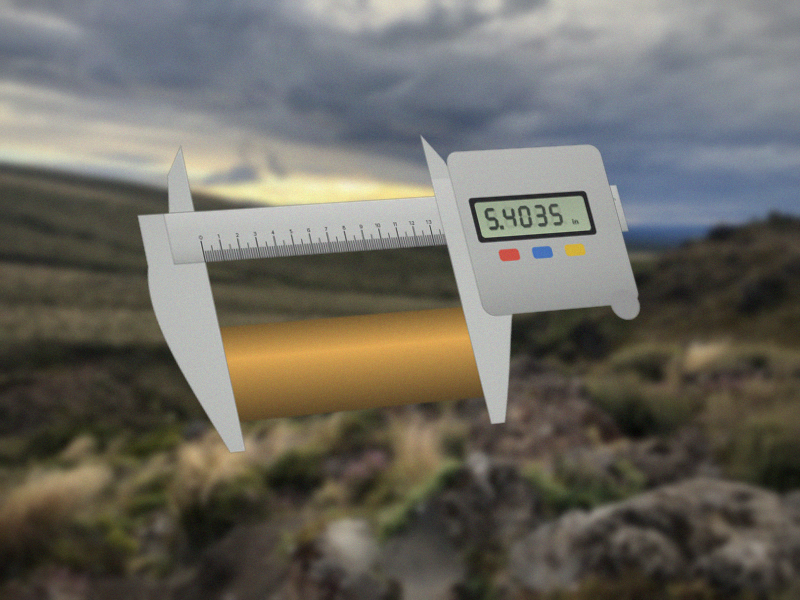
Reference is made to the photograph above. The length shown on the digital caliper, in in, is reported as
5.4035 in
